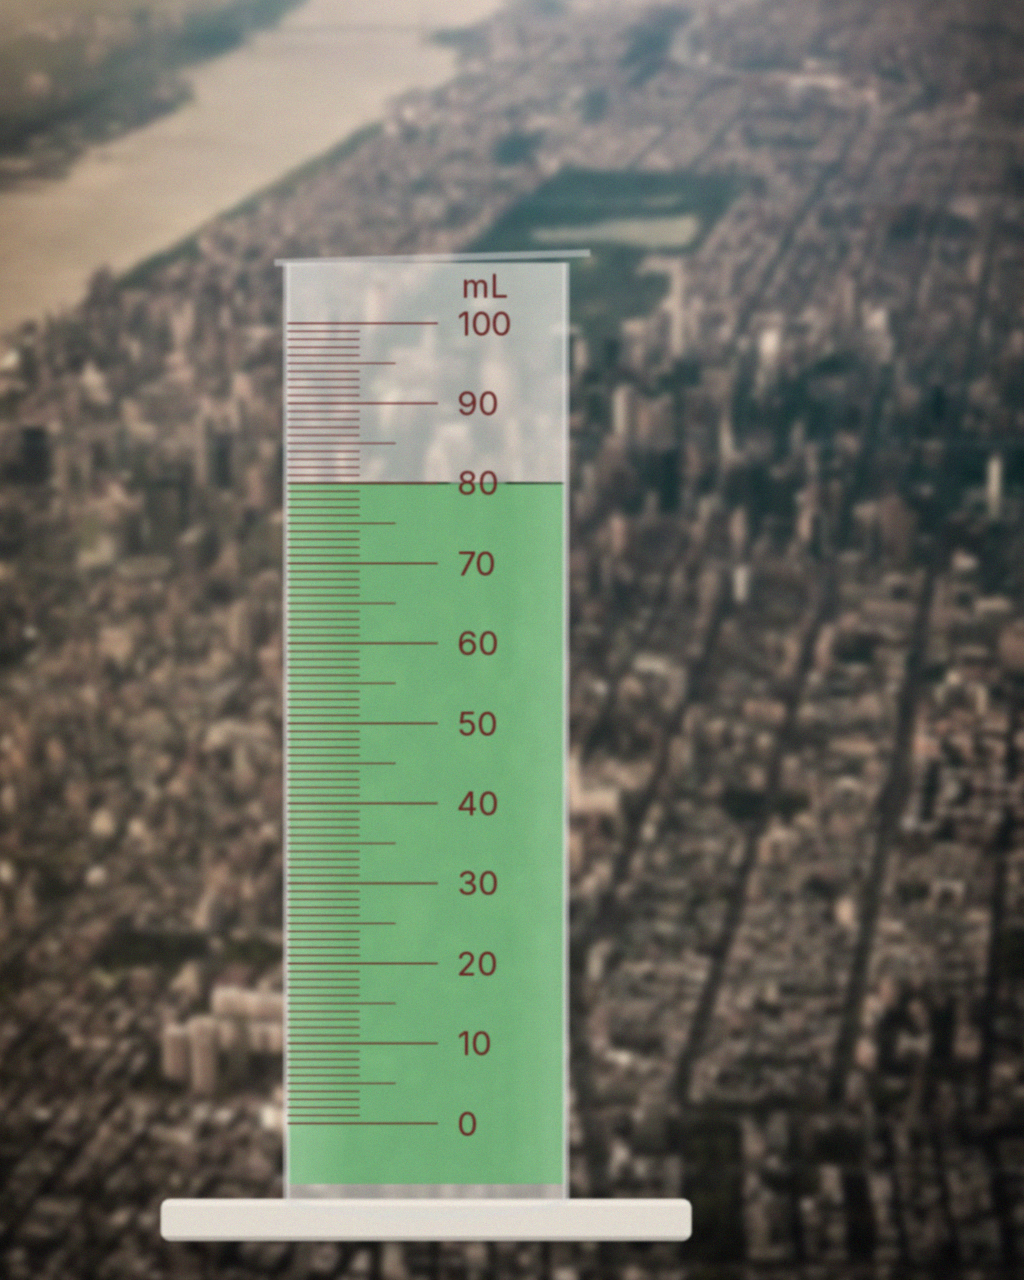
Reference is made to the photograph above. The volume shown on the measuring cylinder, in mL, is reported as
80 mL
